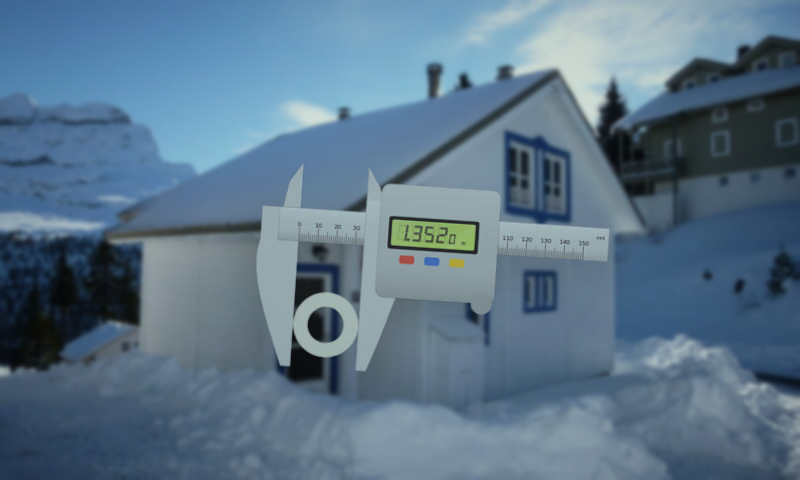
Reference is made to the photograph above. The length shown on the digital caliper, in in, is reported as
1.3520 in
